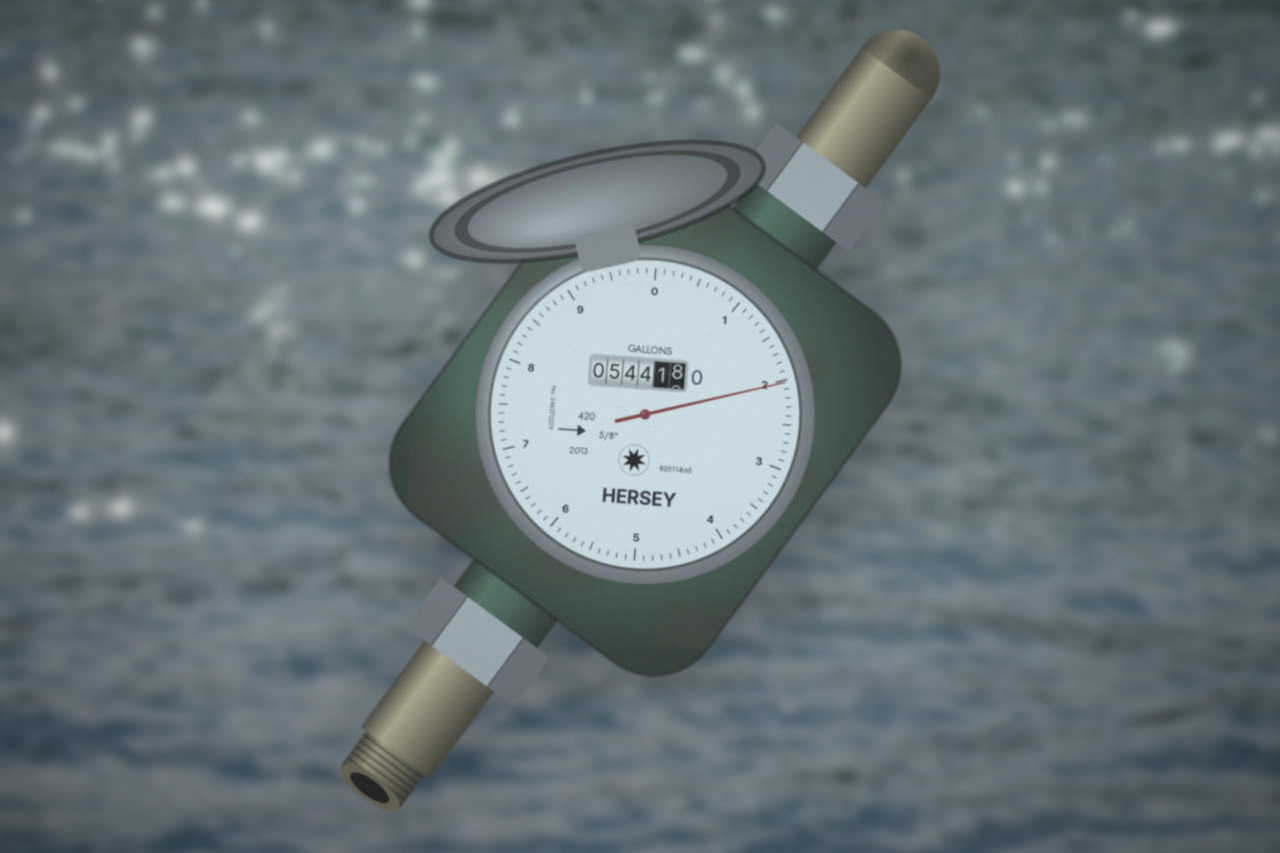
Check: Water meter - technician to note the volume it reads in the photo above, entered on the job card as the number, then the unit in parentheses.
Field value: 544182.0 (gal)
